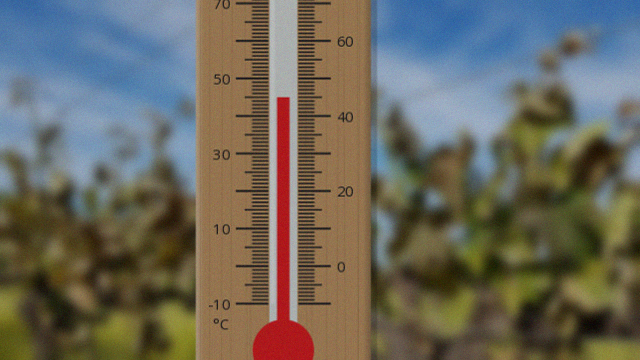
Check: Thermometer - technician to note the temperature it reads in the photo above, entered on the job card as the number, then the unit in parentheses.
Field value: 45 (°C)
